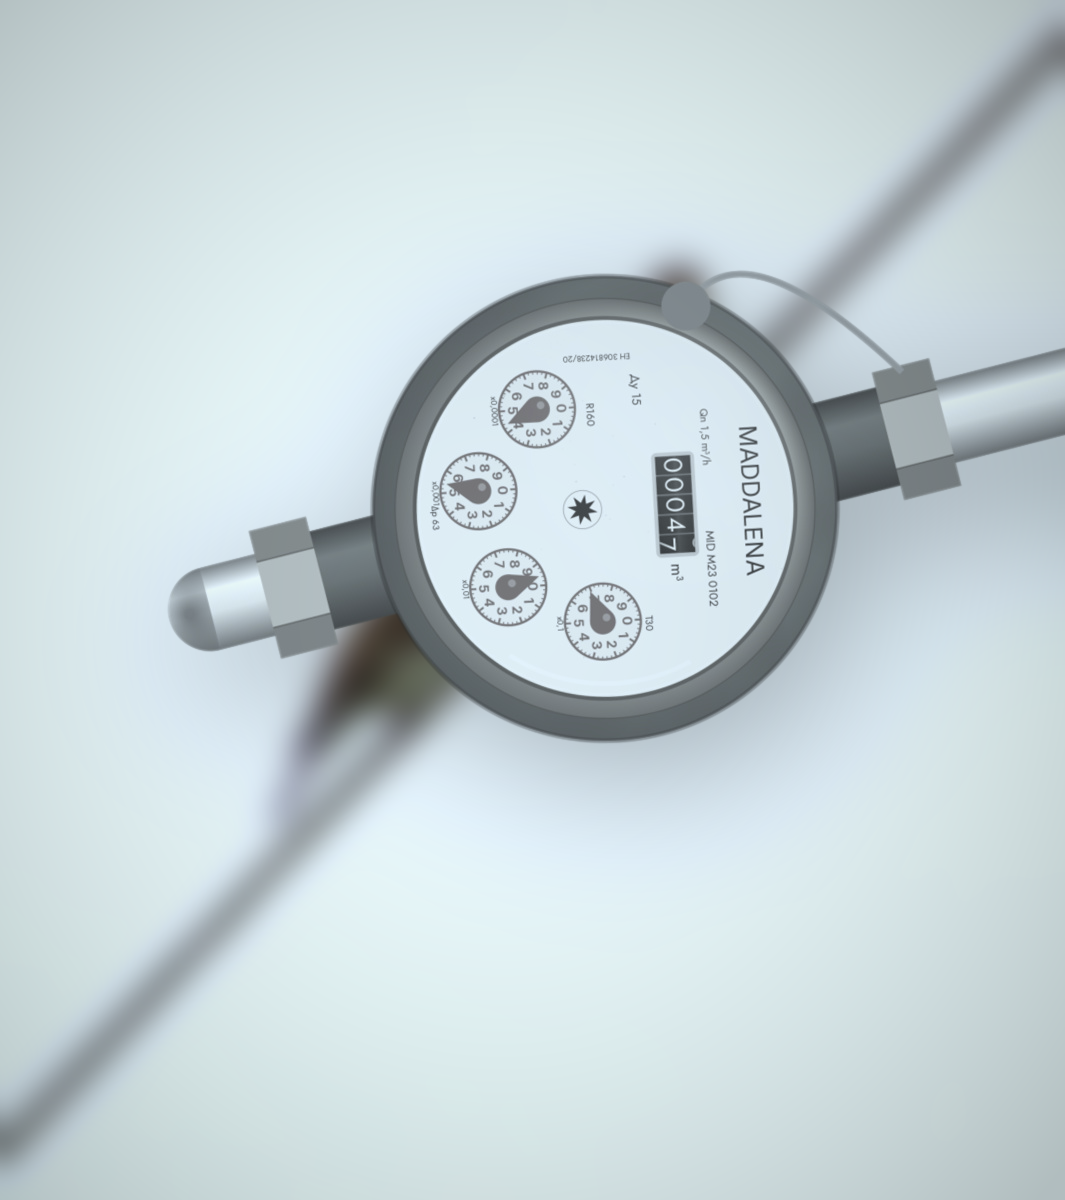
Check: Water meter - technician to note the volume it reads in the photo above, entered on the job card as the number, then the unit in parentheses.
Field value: 46.6954 (m³)
